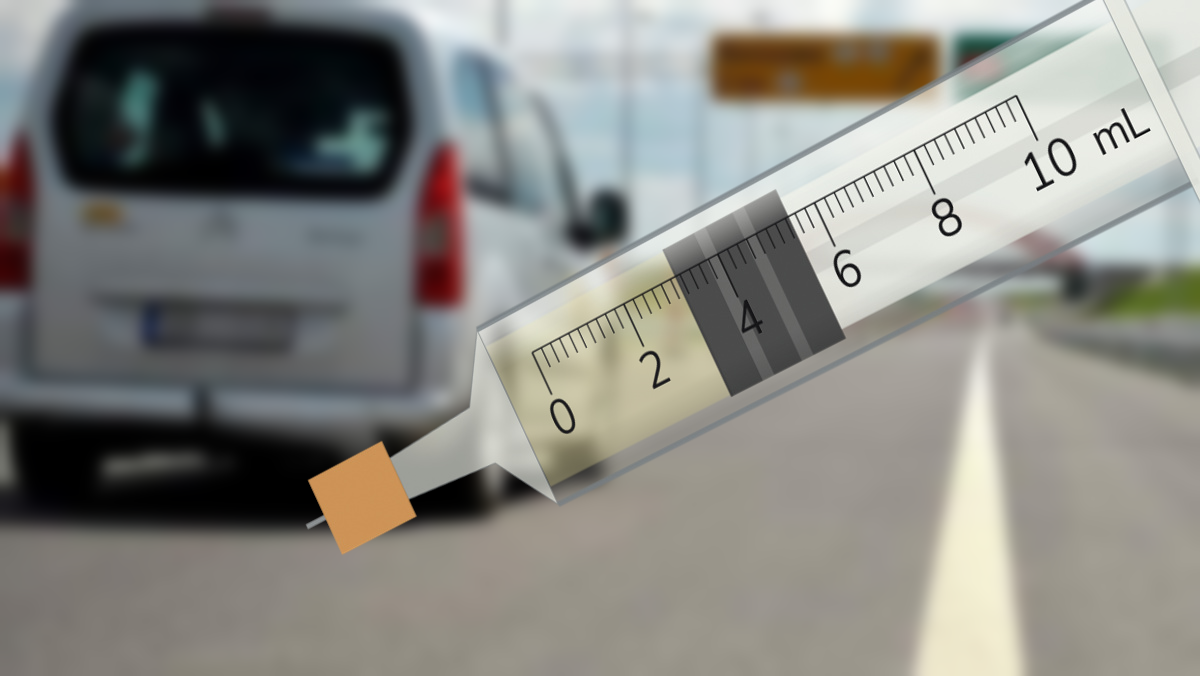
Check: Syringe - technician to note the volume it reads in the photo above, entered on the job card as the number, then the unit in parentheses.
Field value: 3.1 (mL)
